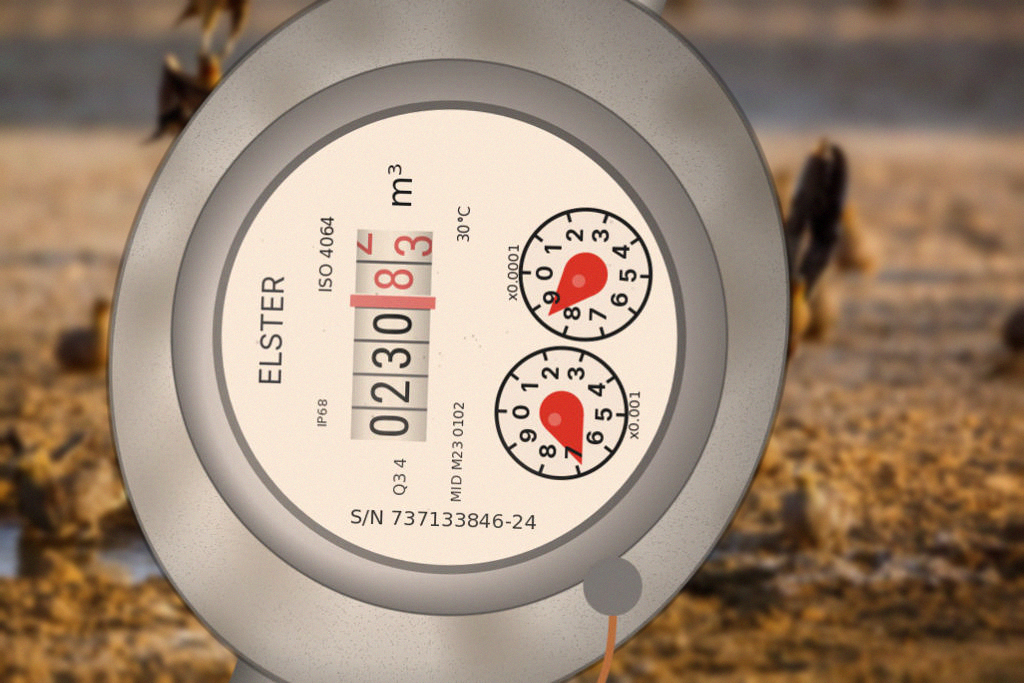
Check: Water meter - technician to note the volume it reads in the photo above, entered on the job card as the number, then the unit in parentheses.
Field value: 230.8268 (m³)
